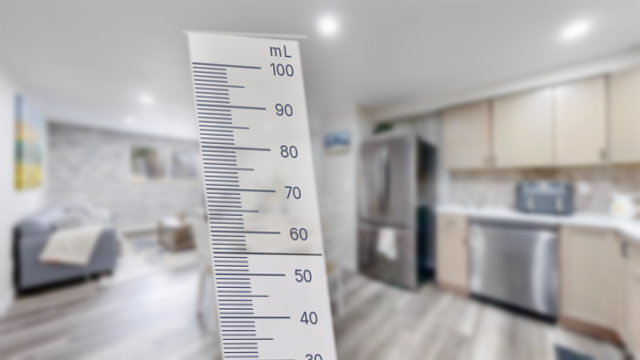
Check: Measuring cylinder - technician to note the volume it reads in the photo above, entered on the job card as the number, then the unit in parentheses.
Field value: 55 (mL)
